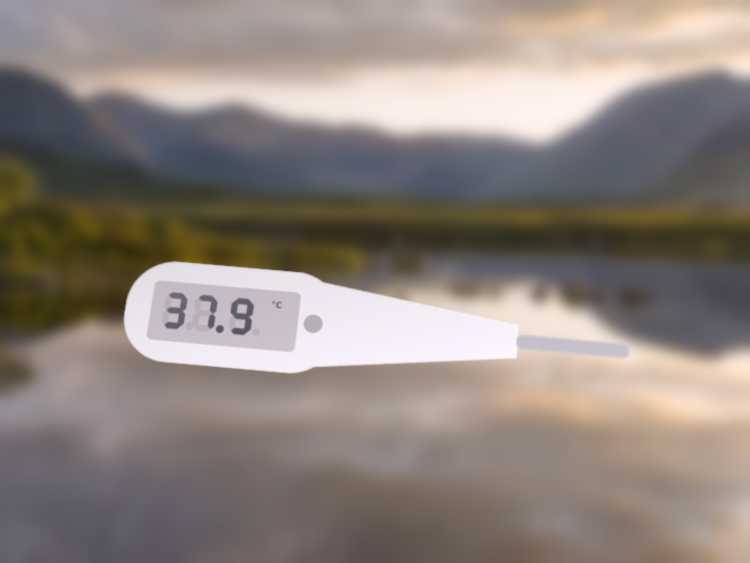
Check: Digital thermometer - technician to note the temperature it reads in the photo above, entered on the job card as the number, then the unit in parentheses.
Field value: 37.9 (°C)
